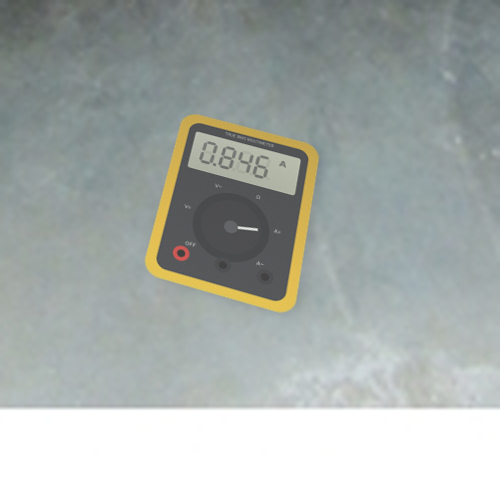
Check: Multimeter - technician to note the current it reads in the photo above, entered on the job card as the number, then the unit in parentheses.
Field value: 0.846 (A)
